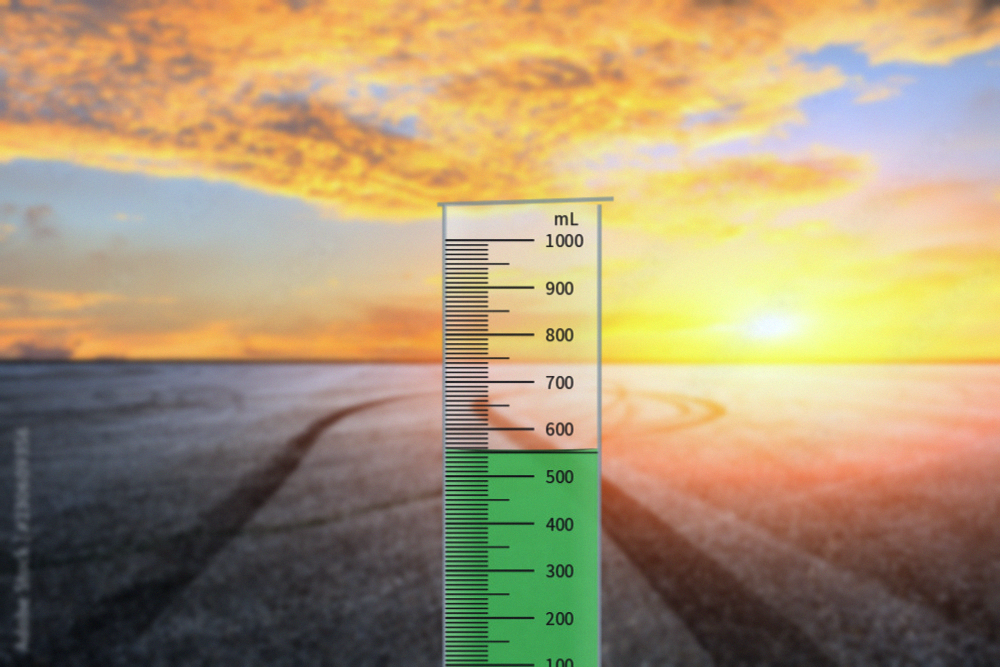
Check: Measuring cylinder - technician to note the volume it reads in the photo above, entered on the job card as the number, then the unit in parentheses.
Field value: 550 (mL)
